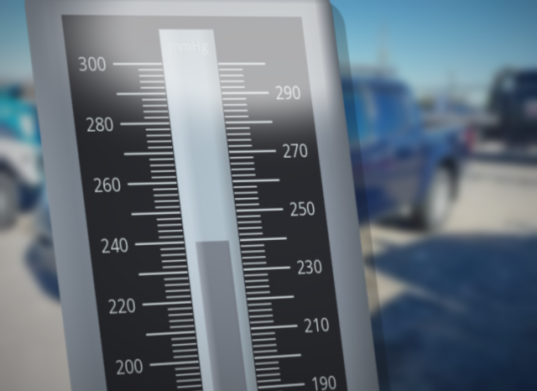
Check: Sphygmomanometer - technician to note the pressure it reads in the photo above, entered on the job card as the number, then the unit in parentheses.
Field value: 240 (mmHg)
